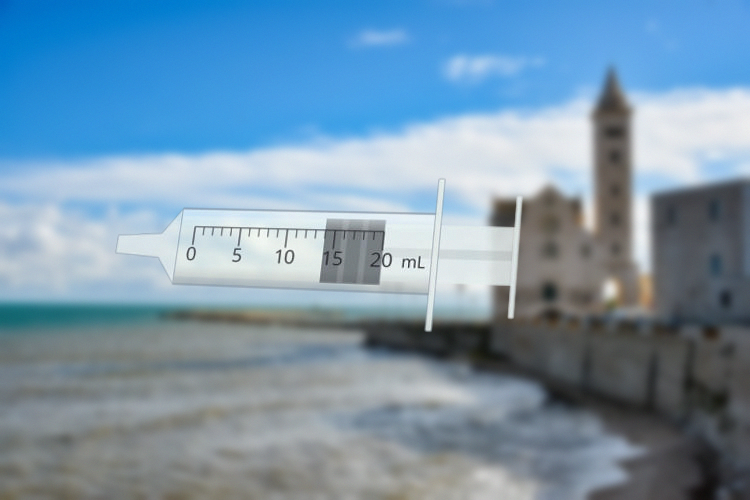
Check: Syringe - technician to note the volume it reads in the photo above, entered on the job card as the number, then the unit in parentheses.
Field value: 14 (mL)
